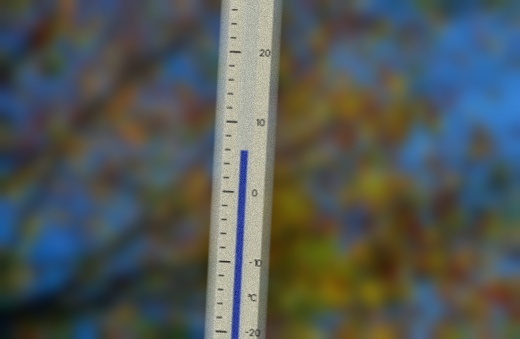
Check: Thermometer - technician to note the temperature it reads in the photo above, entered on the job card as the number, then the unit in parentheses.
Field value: 6 (°C)
